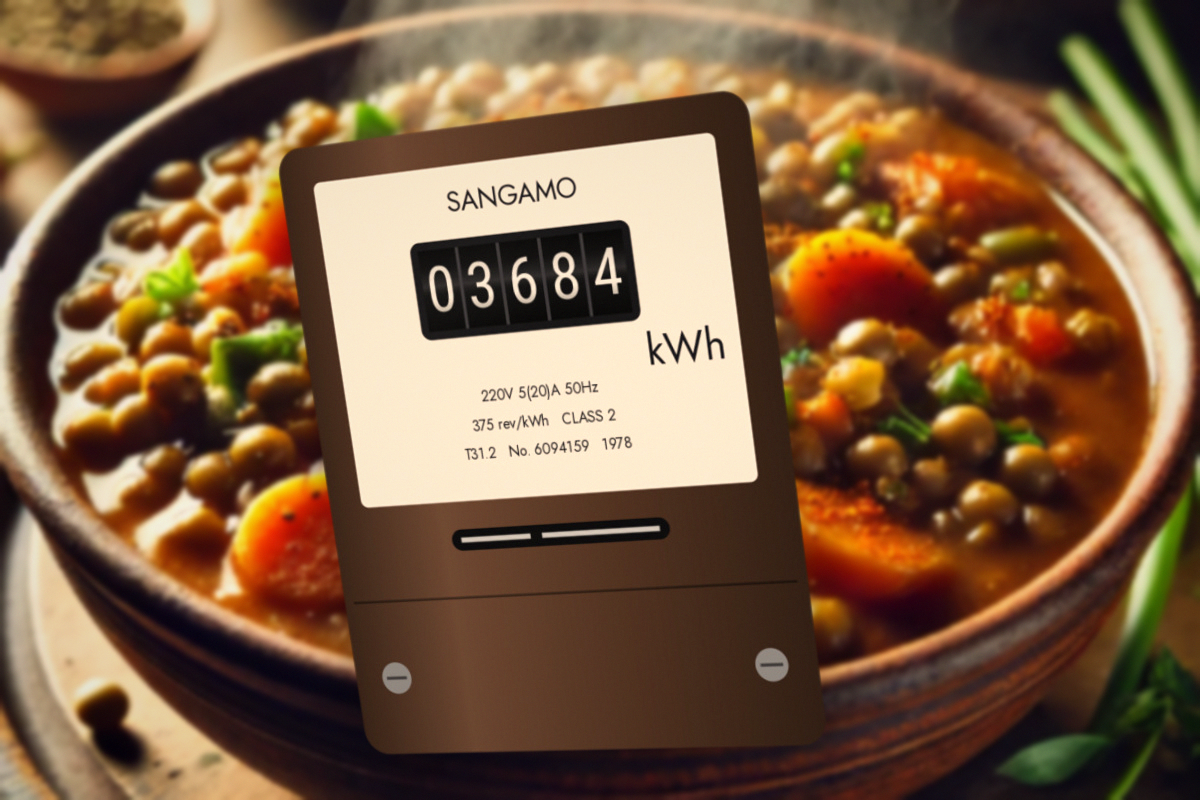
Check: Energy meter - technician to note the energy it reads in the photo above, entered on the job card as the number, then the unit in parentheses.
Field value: 3684 (kWh)
